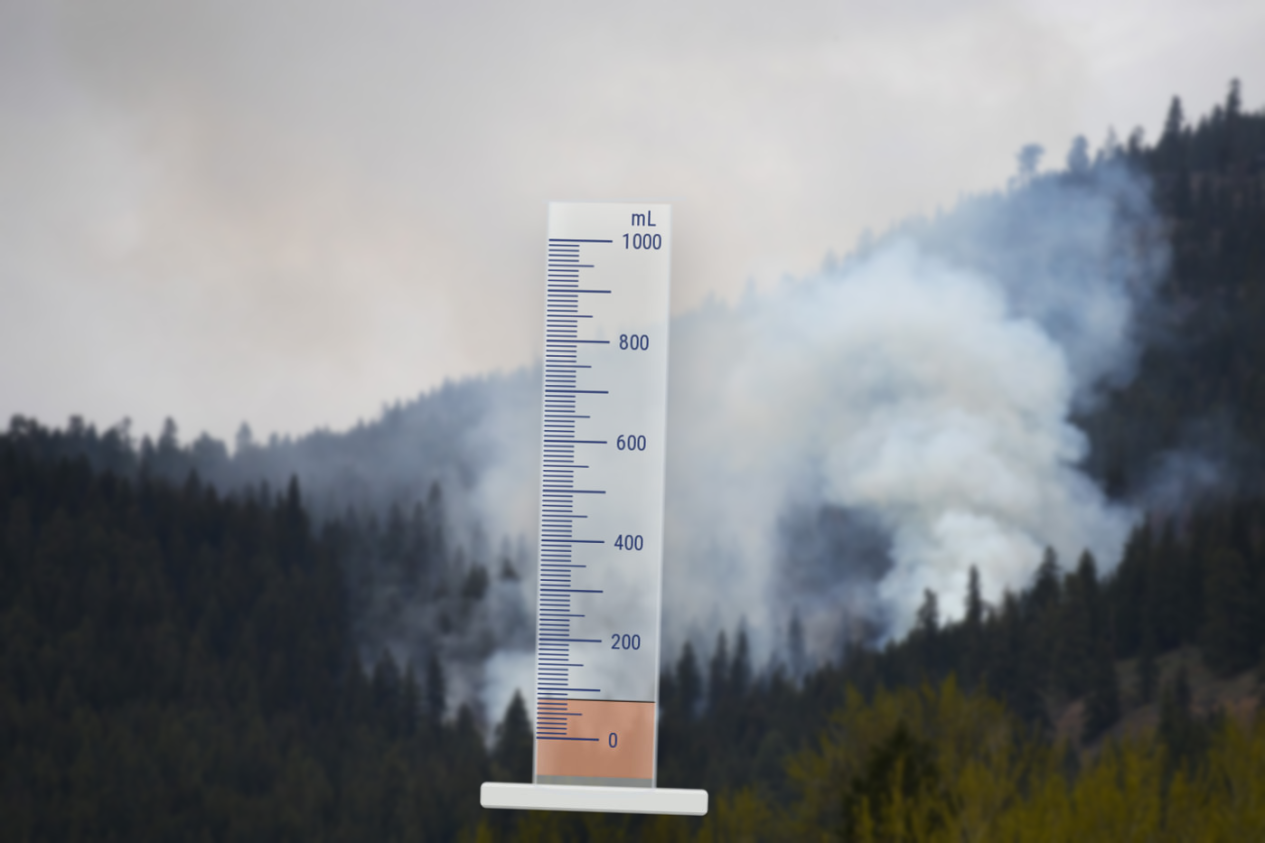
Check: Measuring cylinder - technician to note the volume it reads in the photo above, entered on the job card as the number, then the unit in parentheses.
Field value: 80 (mL)
